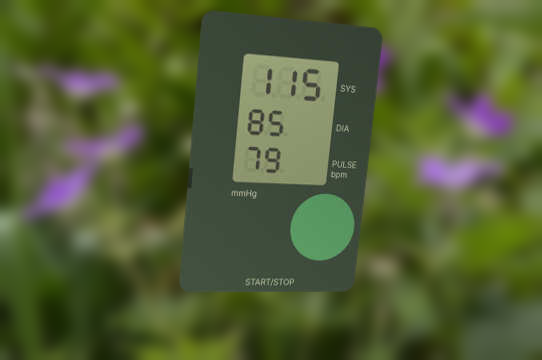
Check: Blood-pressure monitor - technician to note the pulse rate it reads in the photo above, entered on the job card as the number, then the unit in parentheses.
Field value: 79 (bpm)
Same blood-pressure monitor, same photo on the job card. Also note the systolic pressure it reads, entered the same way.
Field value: 115 (mmHg)
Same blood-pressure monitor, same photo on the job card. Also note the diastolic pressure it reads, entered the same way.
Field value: 85 (mmHg)
